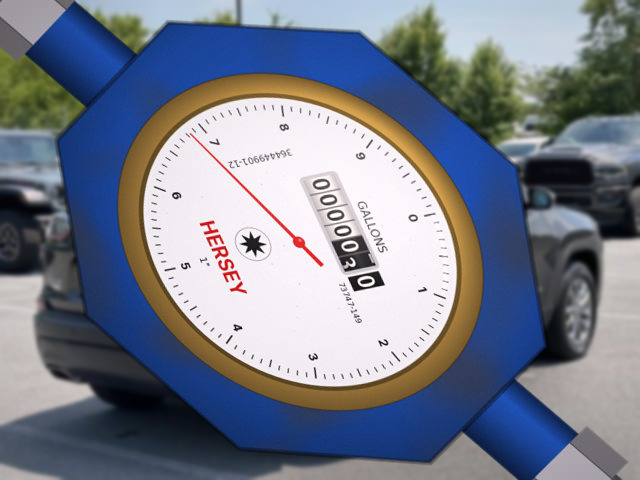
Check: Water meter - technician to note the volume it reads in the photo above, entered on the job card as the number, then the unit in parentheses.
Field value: 26.8 (gal)
